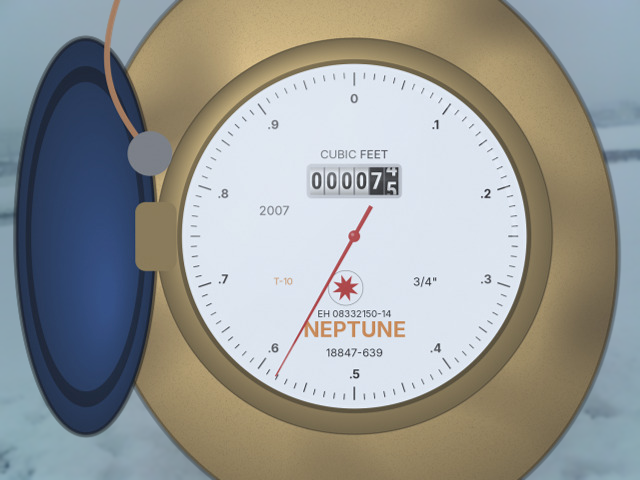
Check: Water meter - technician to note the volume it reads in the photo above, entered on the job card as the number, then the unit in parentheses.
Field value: 74.58 (ft³)
